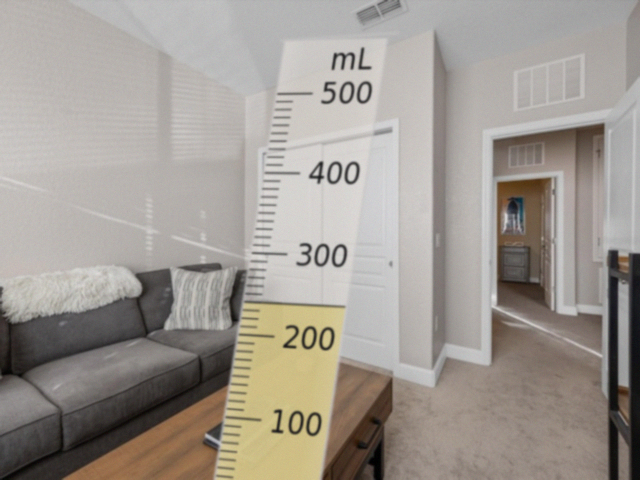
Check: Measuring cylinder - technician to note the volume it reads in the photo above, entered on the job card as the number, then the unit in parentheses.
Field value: 240 (mL)
